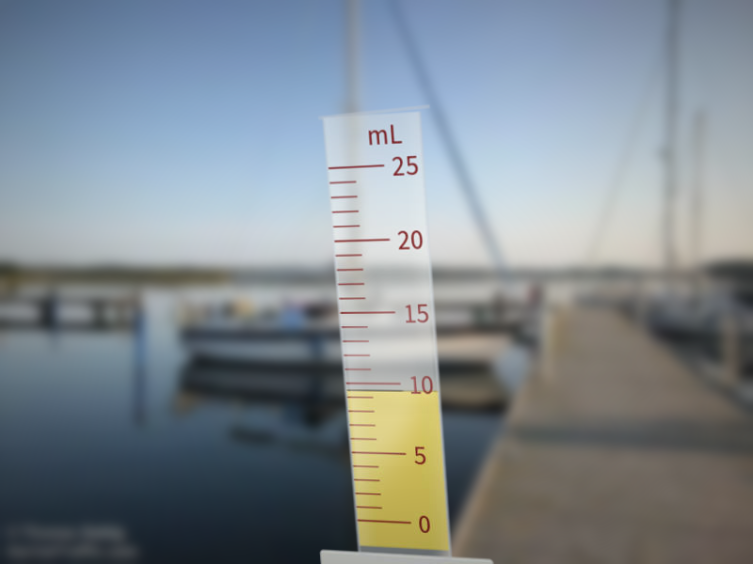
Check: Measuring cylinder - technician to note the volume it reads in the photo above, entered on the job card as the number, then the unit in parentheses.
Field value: 9.5 (mL)
